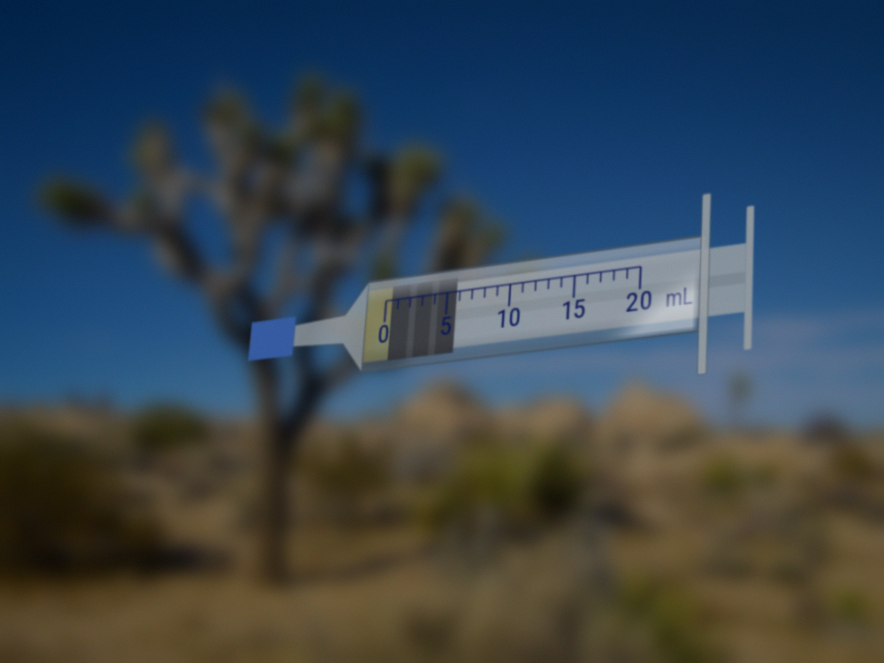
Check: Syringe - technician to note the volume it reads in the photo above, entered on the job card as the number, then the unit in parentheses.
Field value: 0.5 (mL)
